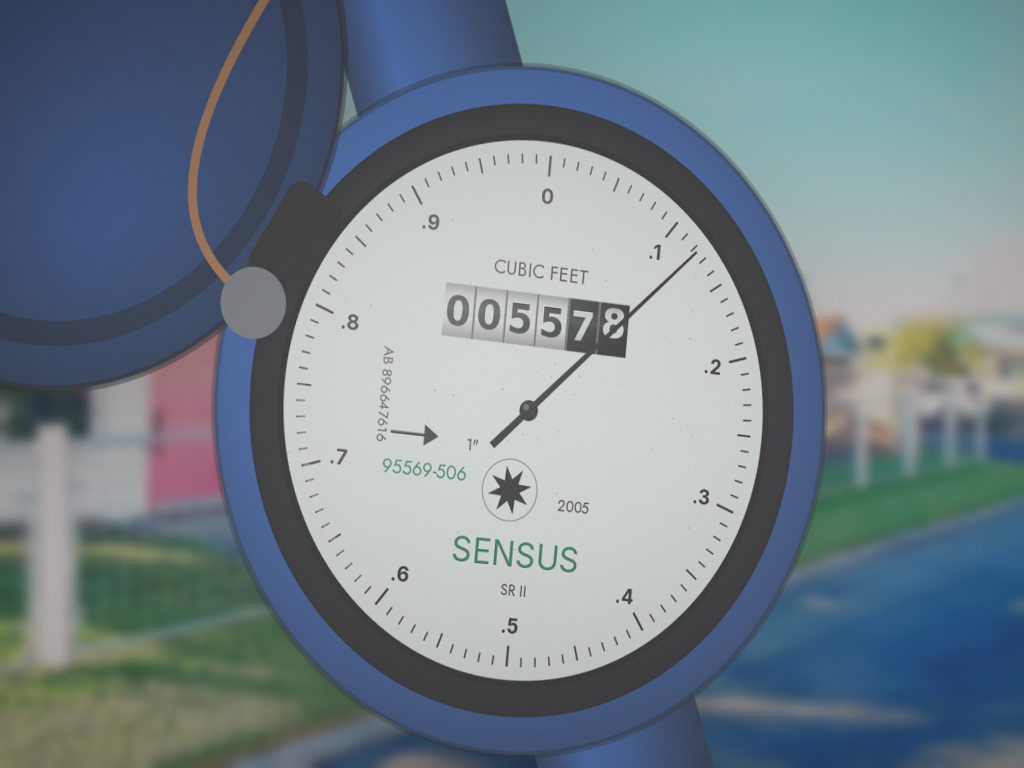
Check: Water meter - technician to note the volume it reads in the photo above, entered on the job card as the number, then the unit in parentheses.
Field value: 5578.12 (ft³)
